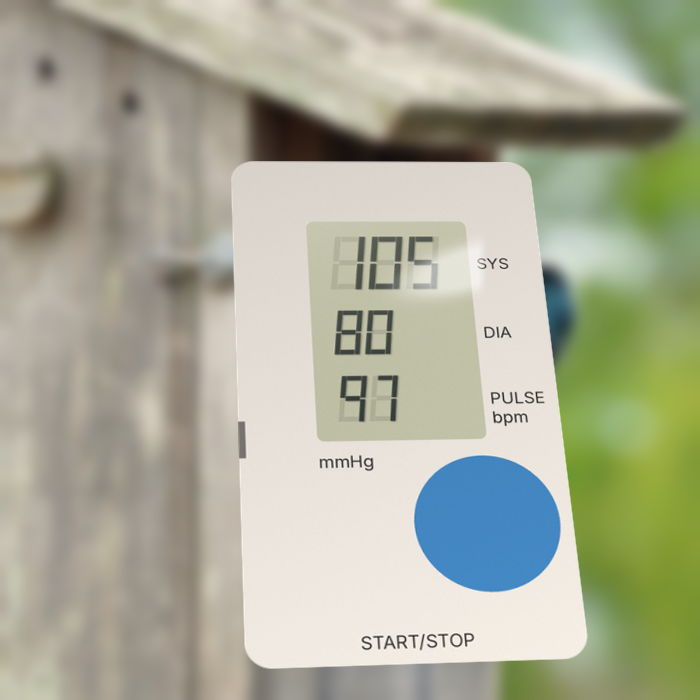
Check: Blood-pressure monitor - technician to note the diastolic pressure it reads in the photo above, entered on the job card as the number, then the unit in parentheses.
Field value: 80 (mmHg)
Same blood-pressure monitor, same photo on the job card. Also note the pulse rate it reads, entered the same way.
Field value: 97 (bpm)
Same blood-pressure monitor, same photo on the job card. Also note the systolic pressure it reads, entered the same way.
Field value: 105 (mmHg)
